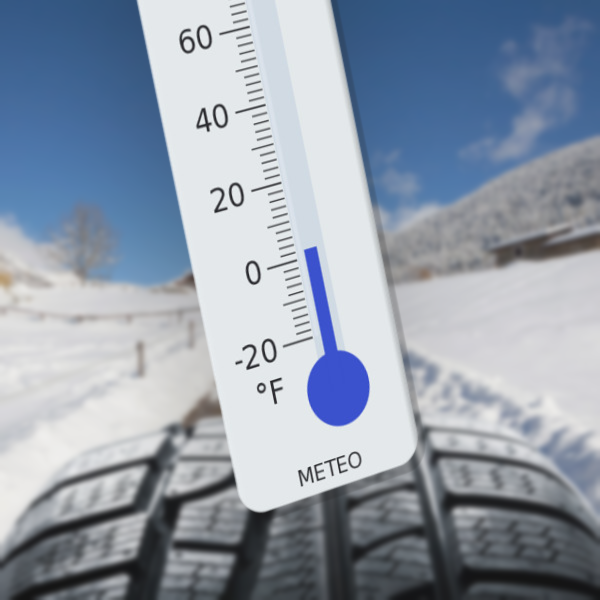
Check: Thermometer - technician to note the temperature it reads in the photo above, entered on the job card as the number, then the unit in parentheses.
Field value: 2 (°F)
